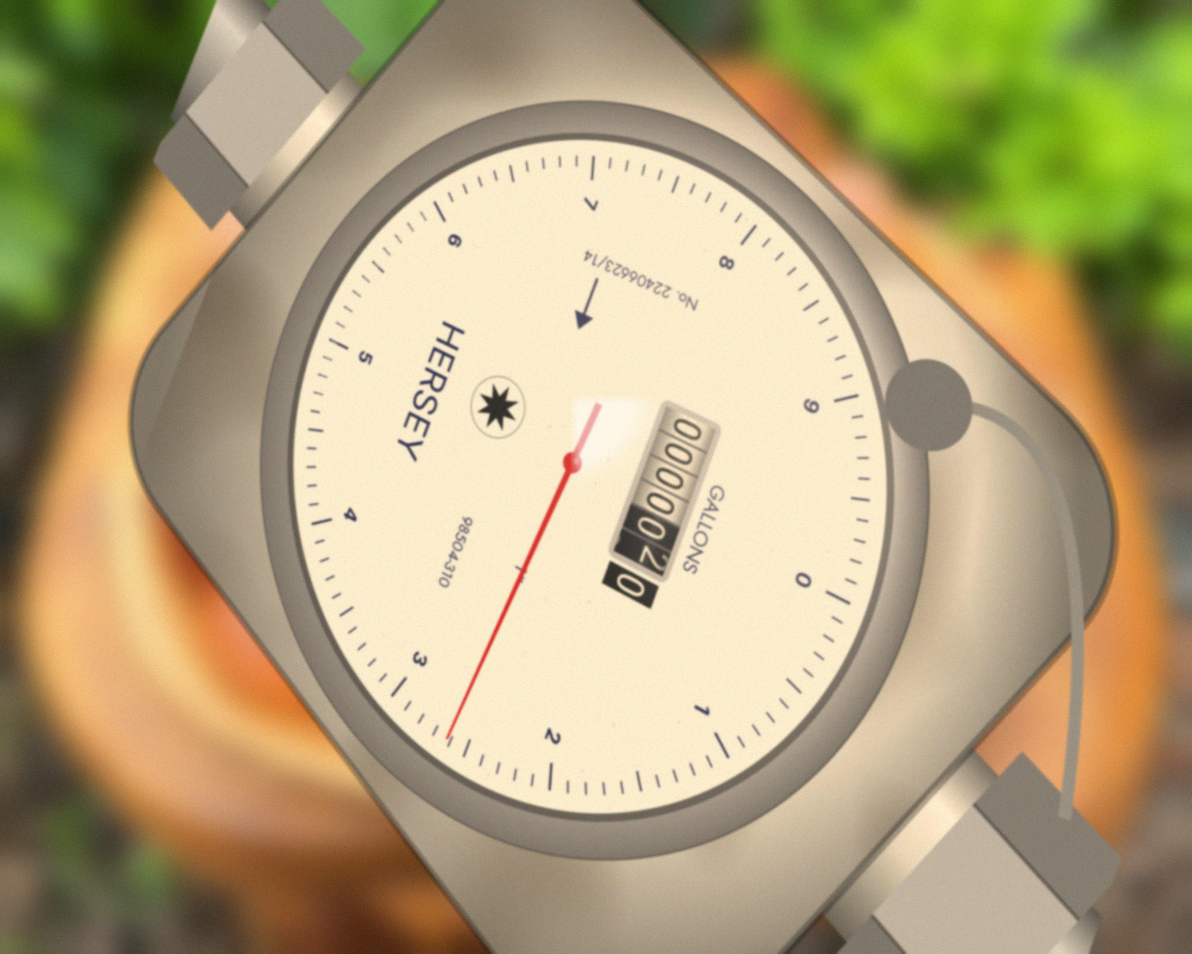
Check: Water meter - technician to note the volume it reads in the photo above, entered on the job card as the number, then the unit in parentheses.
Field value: 22.6 (gal)
